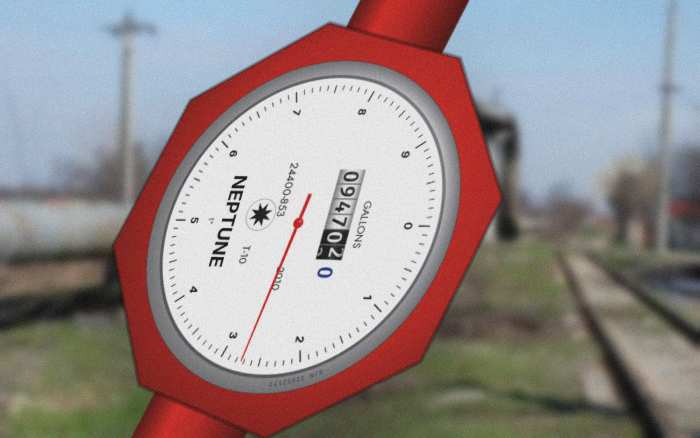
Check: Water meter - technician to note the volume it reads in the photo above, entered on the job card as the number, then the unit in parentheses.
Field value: 947022.7 (gal)
